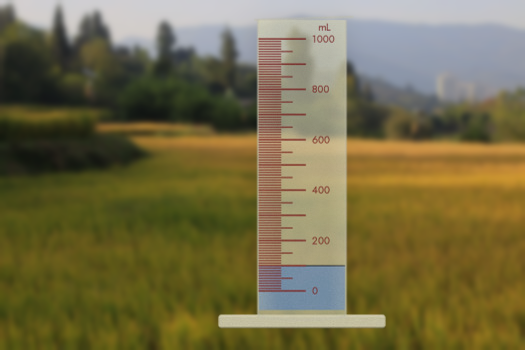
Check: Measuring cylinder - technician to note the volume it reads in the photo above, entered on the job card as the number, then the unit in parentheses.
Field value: 100 (mL)
